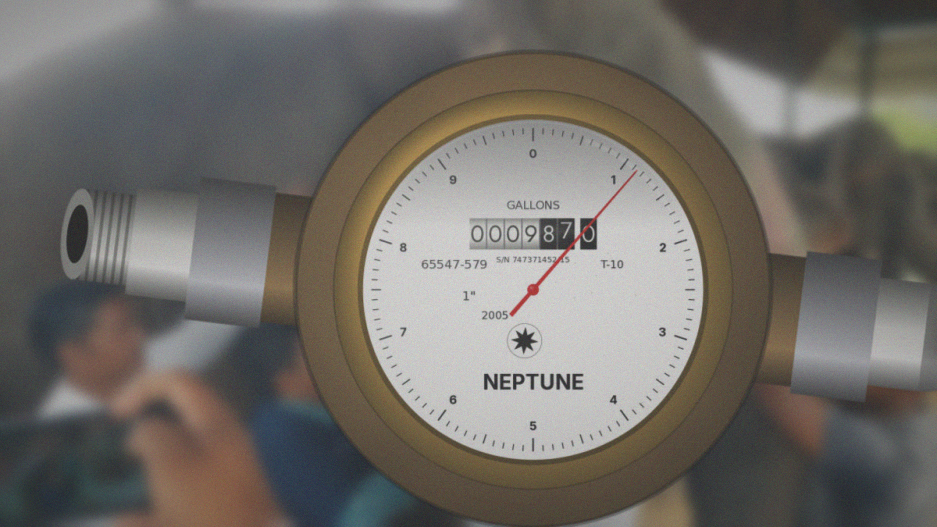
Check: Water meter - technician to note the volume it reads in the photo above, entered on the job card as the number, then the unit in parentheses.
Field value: 9871.1 (gal)
